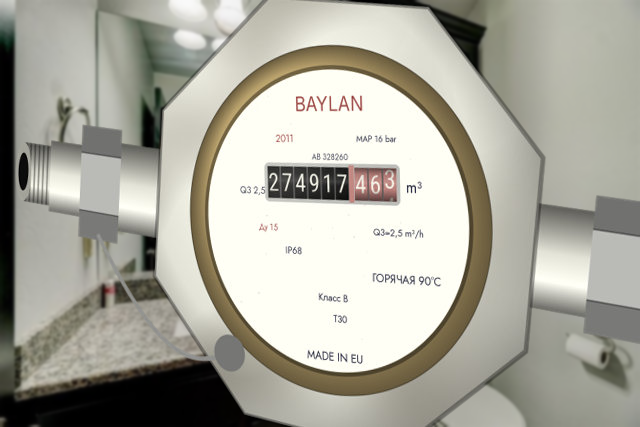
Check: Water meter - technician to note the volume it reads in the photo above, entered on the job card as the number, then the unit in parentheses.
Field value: 274917.463 (m³)
